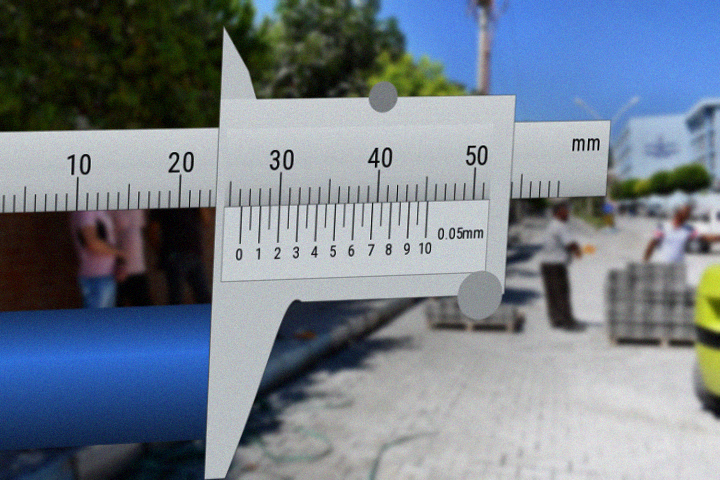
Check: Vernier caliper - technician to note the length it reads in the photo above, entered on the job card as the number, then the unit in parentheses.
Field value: 26.2 (mm)
